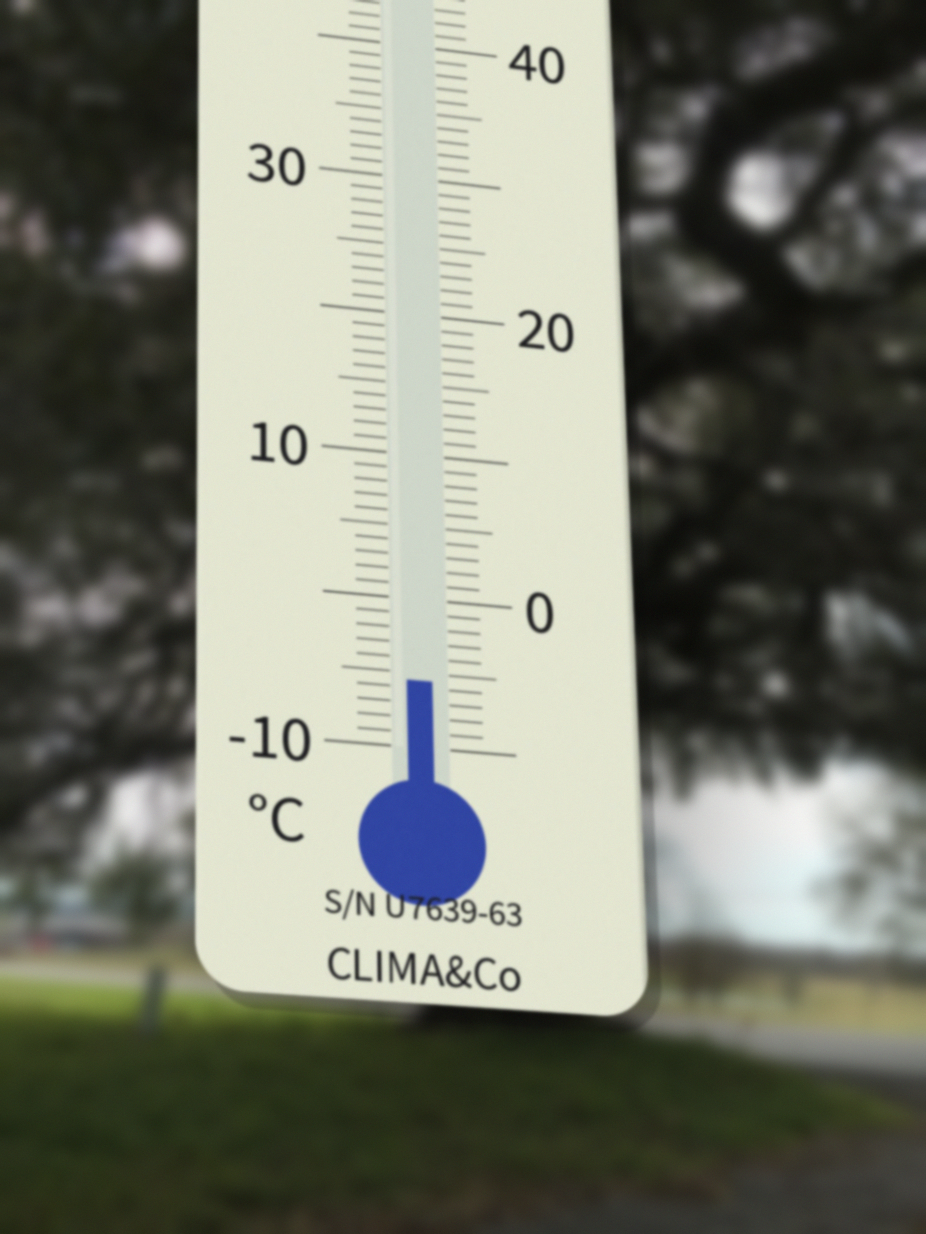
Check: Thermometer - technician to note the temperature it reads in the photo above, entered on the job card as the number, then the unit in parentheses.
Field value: -5.5 (°C)
